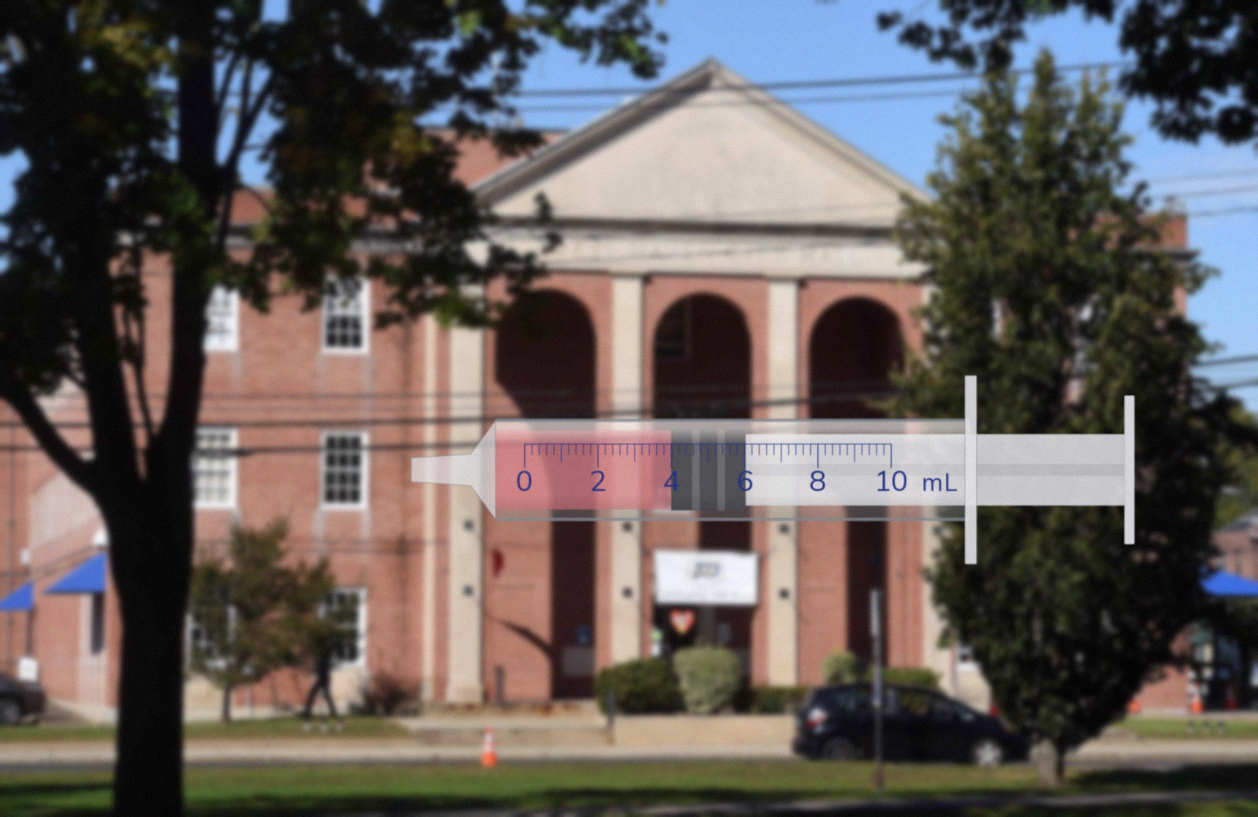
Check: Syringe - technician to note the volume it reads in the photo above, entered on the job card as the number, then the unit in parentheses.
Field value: 4 (mL)
